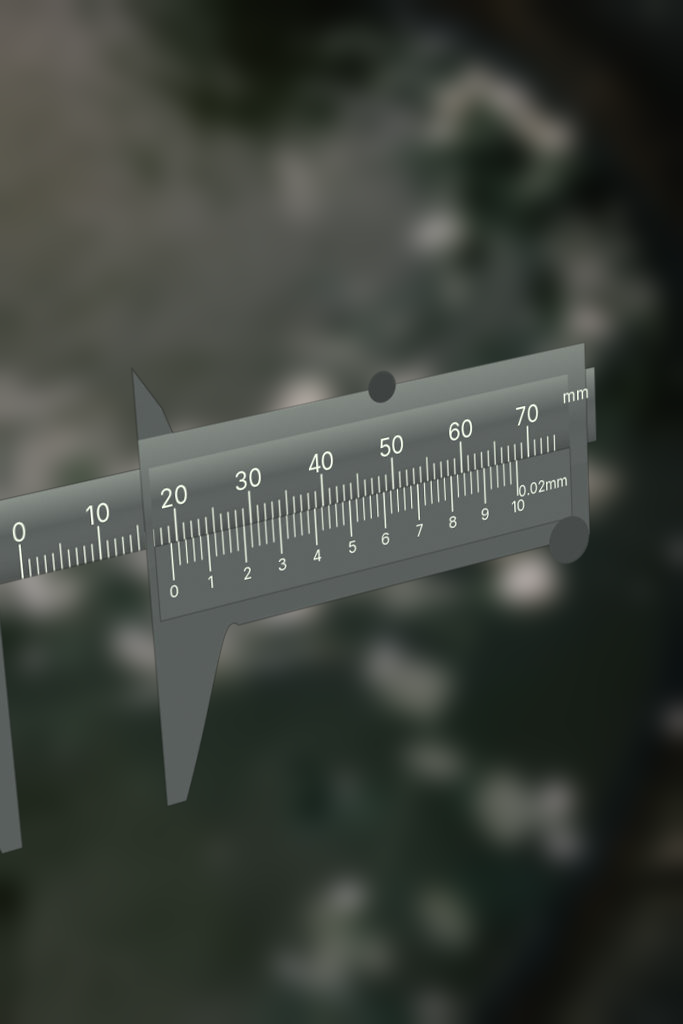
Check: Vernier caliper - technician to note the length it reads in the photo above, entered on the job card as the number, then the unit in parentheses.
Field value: 19.2 (mm)
